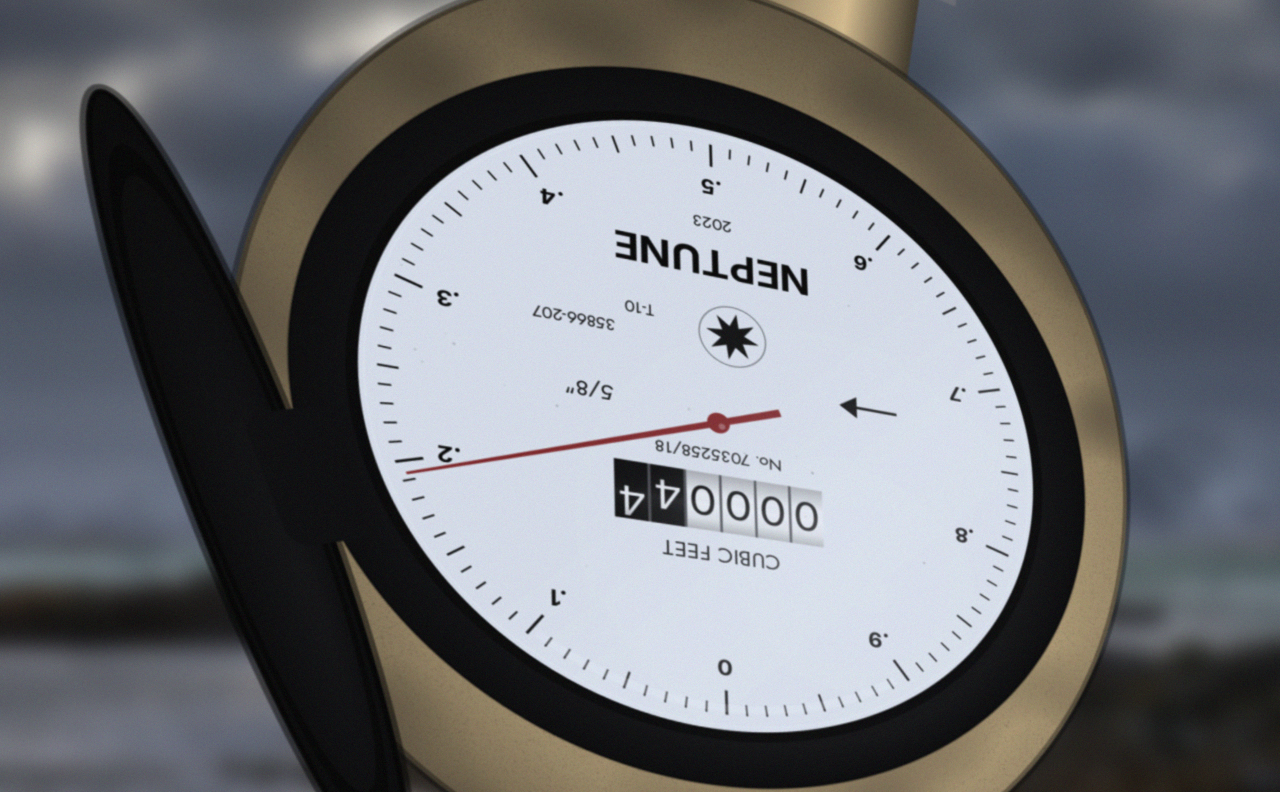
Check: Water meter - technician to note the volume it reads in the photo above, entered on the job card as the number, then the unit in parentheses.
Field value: 44.19 (ft³)
